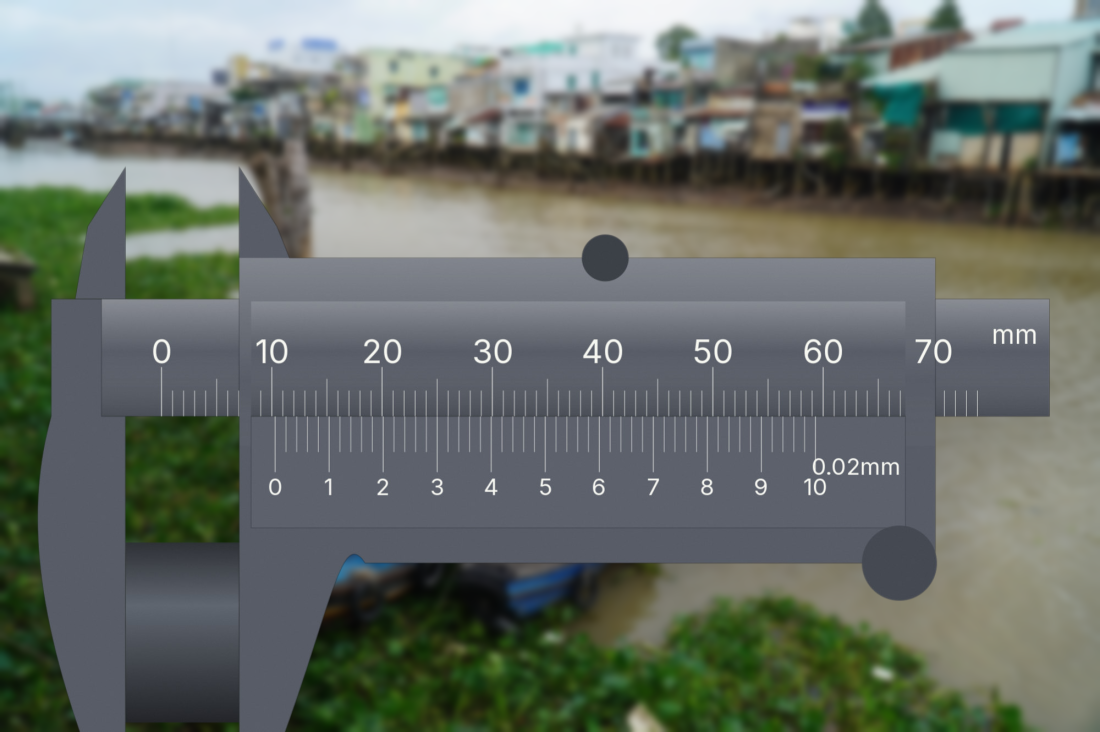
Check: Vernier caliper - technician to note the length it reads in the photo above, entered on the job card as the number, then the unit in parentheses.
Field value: 10.3 (mm)
